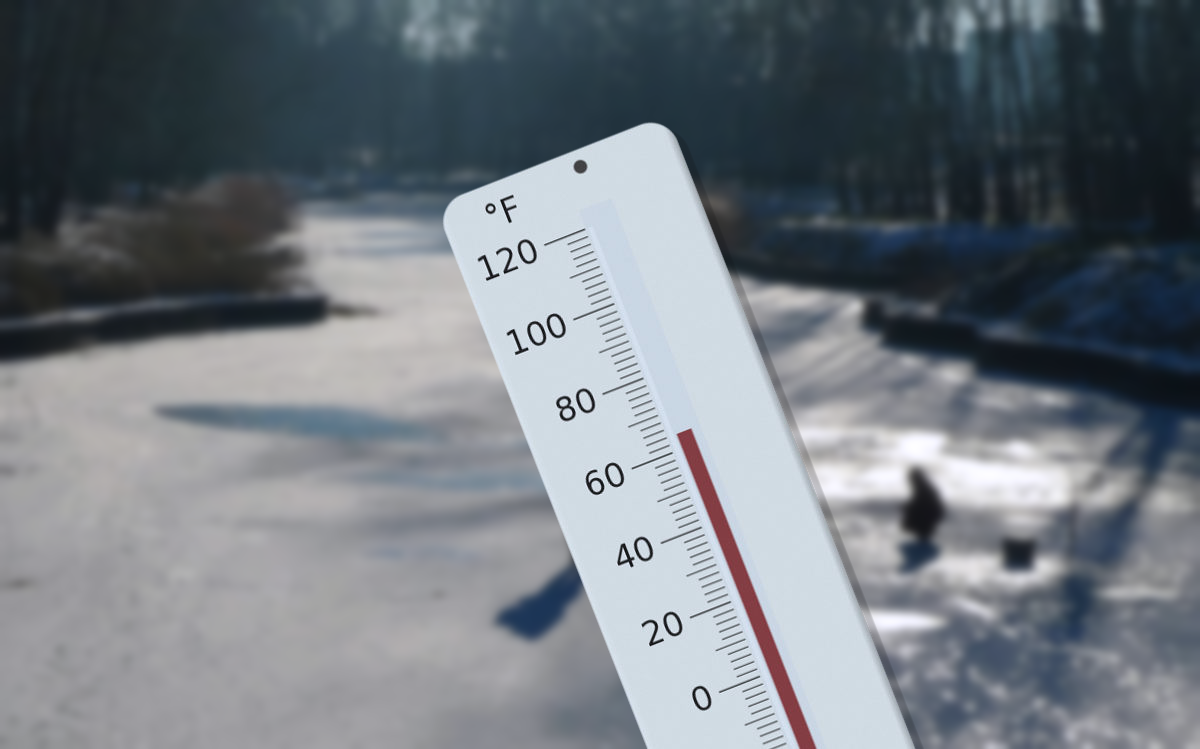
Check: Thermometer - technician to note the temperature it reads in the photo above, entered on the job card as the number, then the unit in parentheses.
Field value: 64 (°F)
